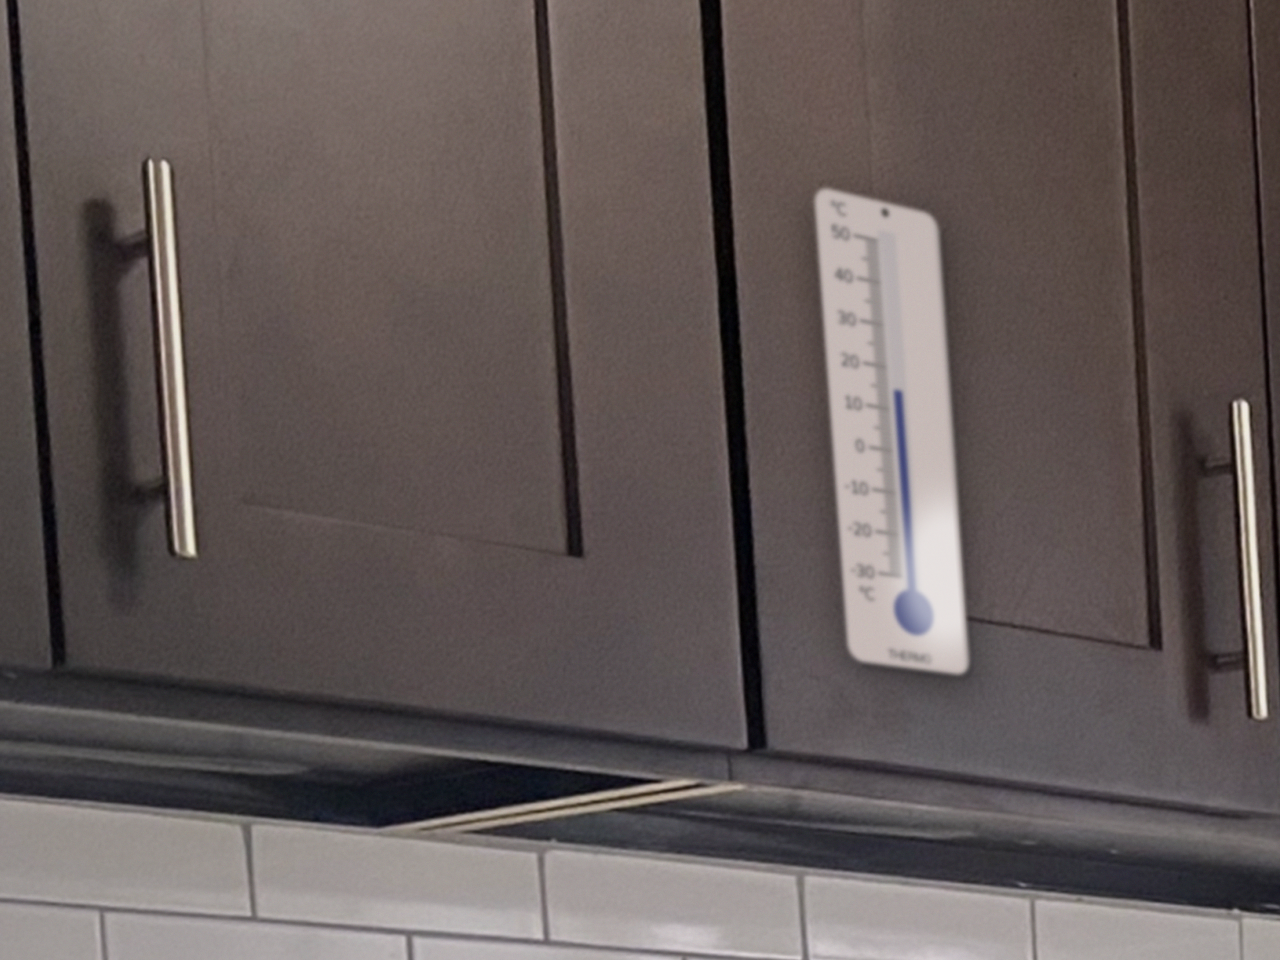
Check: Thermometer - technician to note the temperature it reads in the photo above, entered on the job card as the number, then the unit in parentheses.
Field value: 15 (°C)
